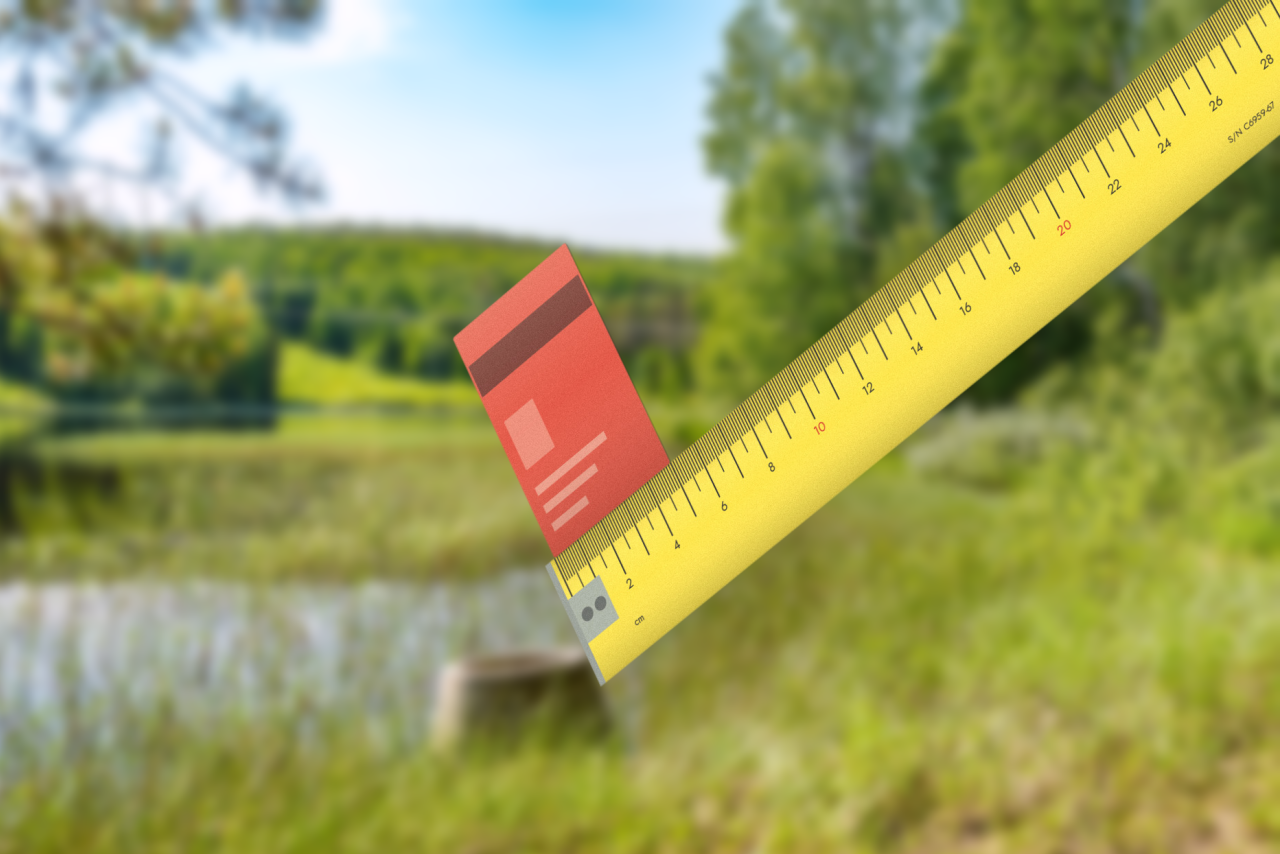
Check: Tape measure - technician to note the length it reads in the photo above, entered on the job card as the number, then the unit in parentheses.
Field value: 5 (cm)
